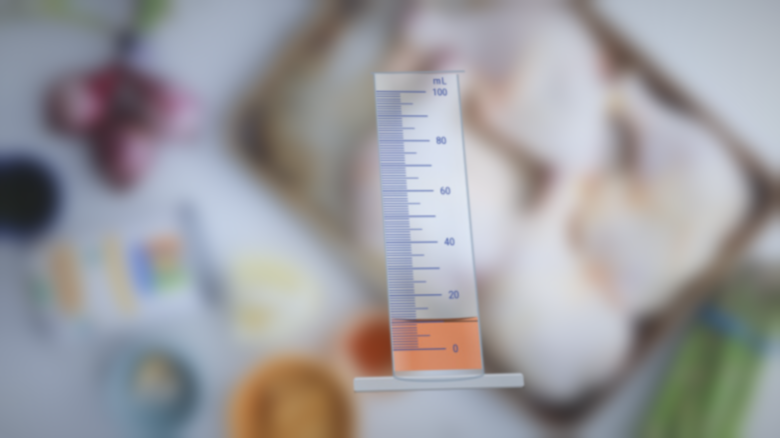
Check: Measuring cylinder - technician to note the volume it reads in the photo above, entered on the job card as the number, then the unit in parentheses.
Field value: 10 (mL)
